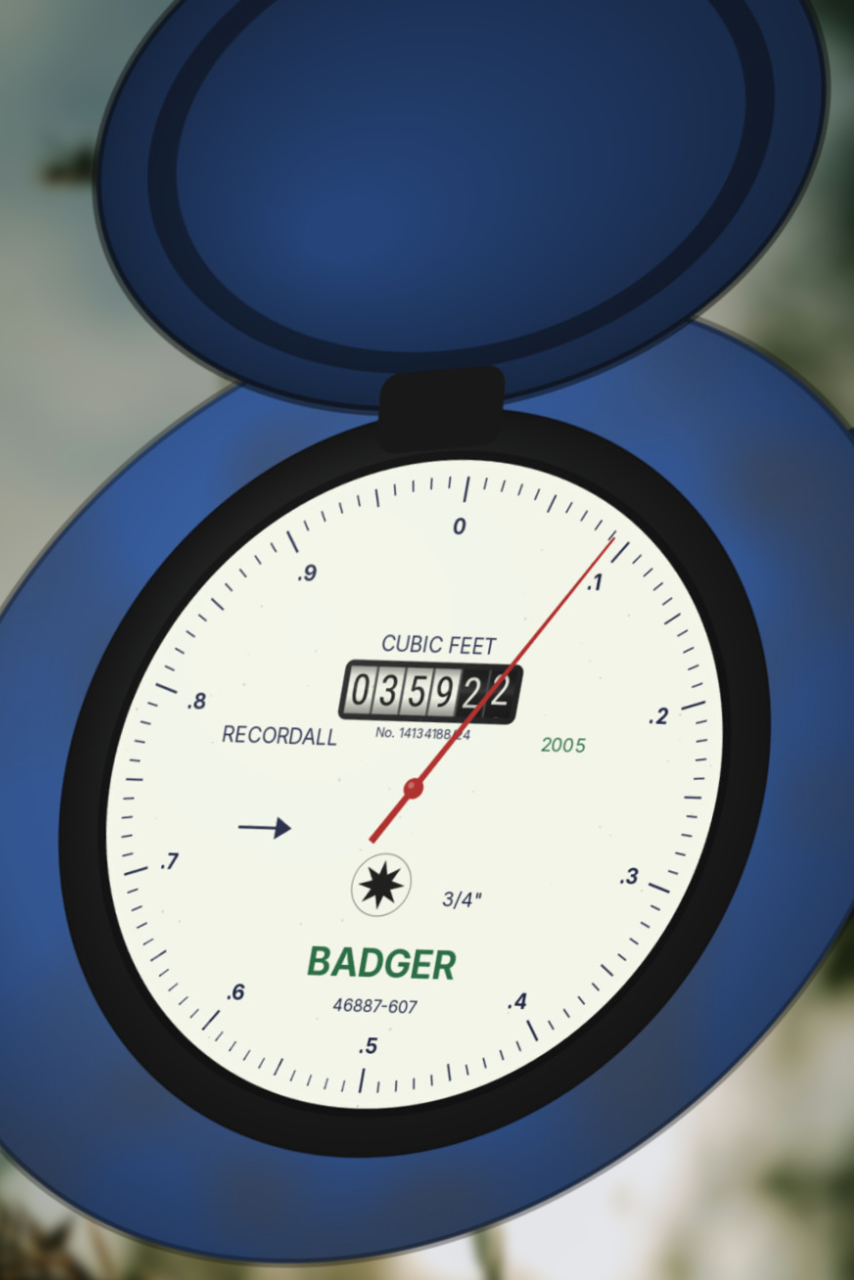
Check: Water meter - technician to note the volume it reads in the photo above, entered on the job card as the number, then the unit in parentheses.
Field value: 35922.09 (ft³)
